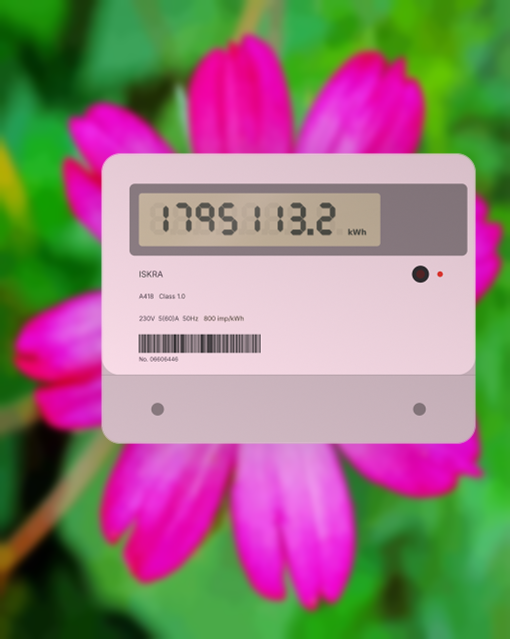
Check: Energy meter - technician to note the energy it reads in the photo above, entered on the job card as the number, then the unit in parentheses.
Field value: 1795113.2 (kWh)
